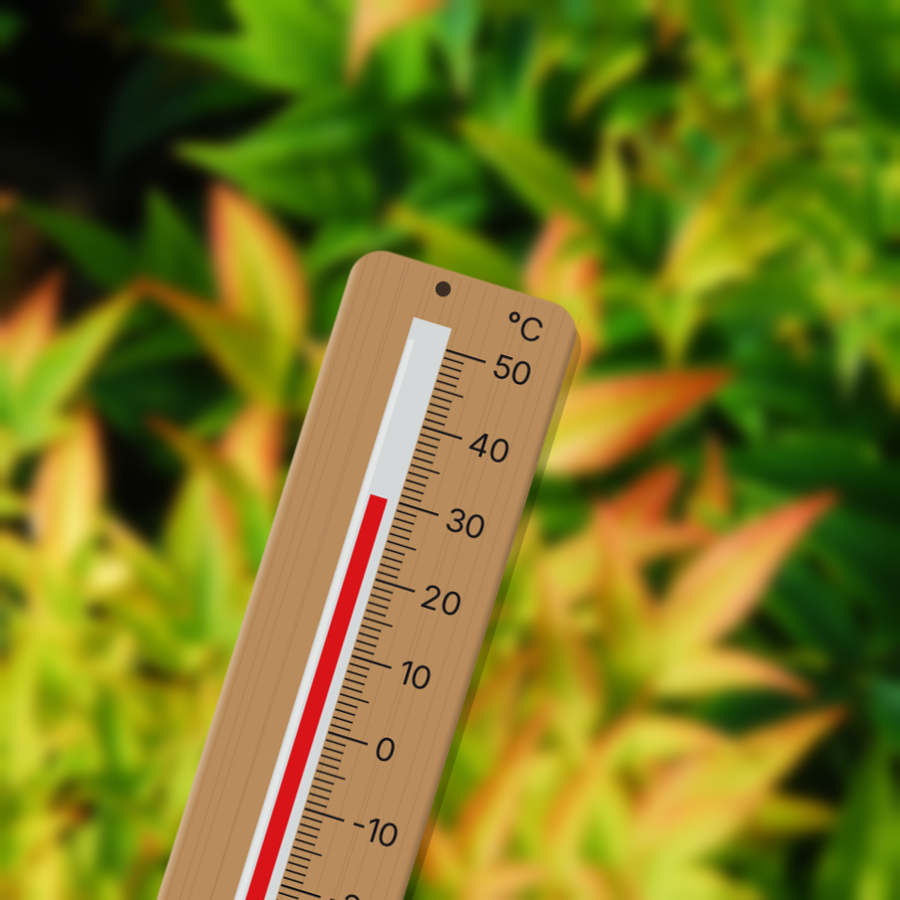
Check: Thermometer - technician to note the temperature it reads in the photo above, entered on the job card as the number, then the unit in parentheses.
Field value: 30 (°C)
